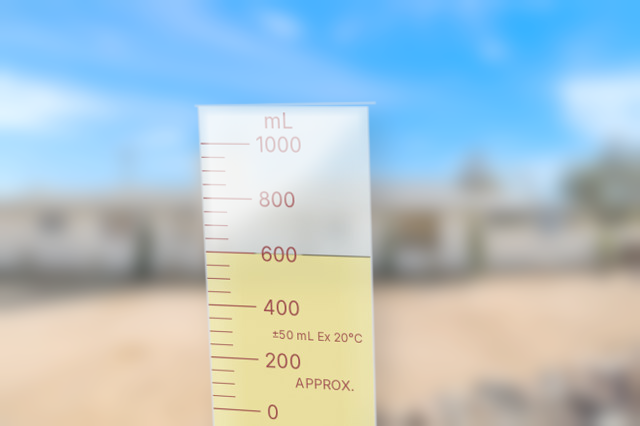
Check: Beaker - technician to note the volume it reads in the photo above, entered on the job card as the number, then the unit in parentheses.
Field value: 600 (mL)
